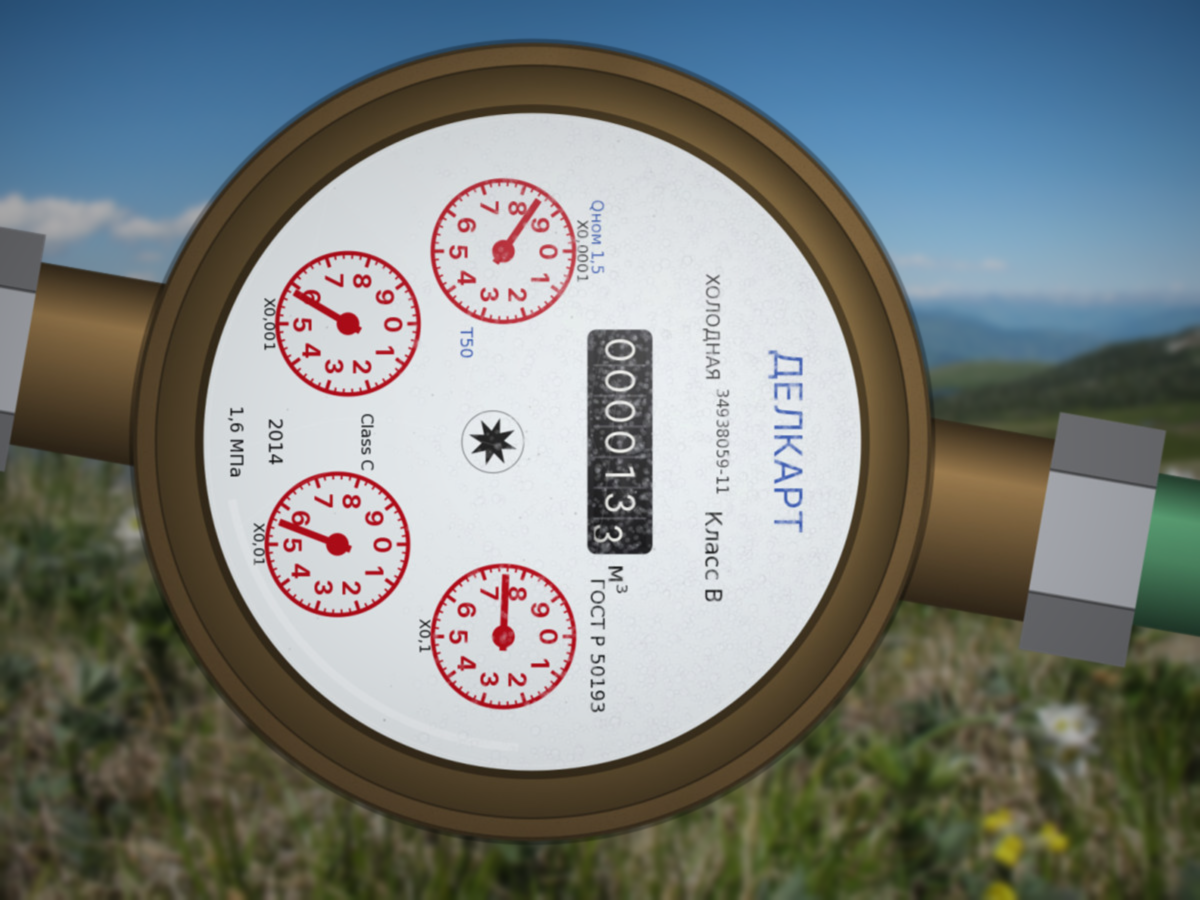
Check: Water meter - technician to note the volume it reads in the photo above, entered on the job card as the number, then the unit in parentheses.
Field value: 132.7558 (m³)
